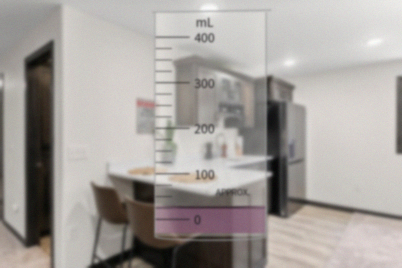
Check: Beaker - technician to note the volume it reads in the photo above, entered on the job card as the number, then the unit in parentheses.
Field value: 25 (mL)
